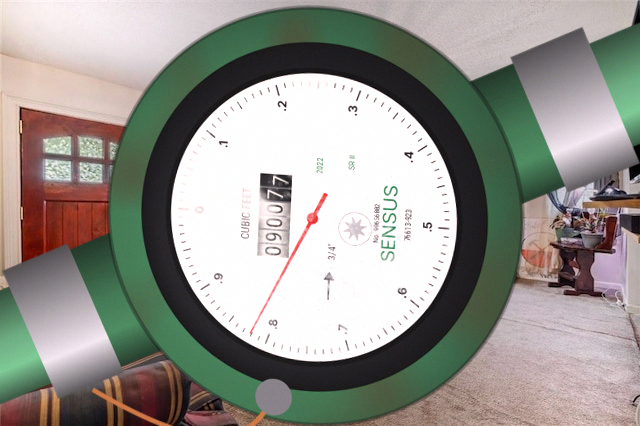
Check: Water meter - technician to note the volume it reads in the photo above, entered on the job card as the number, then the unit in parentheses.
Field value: 90076.82 (ft³)
